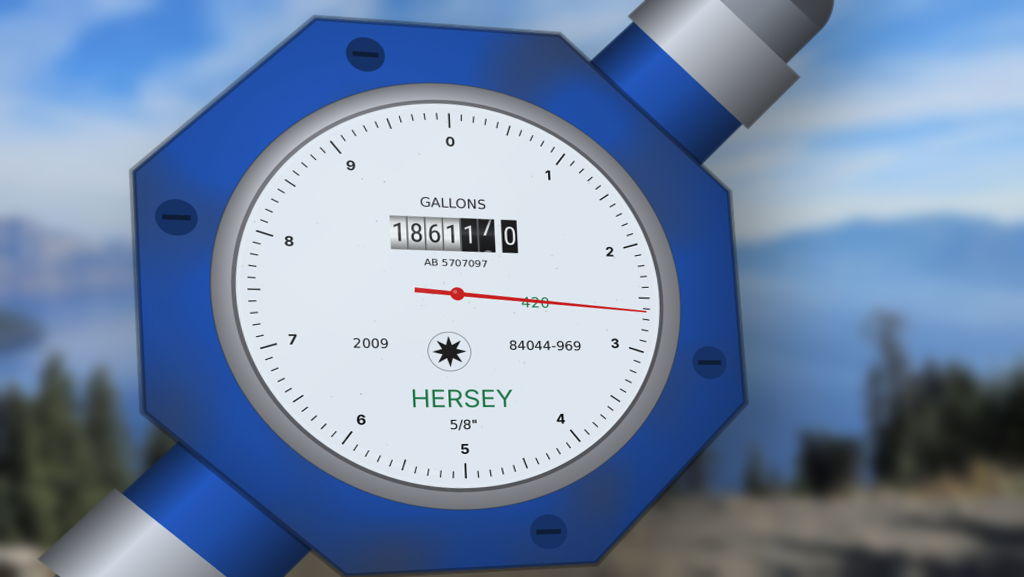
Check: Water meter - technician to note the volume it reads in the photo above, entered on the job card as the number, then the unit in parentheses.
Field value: 1861172.6 (gal)
